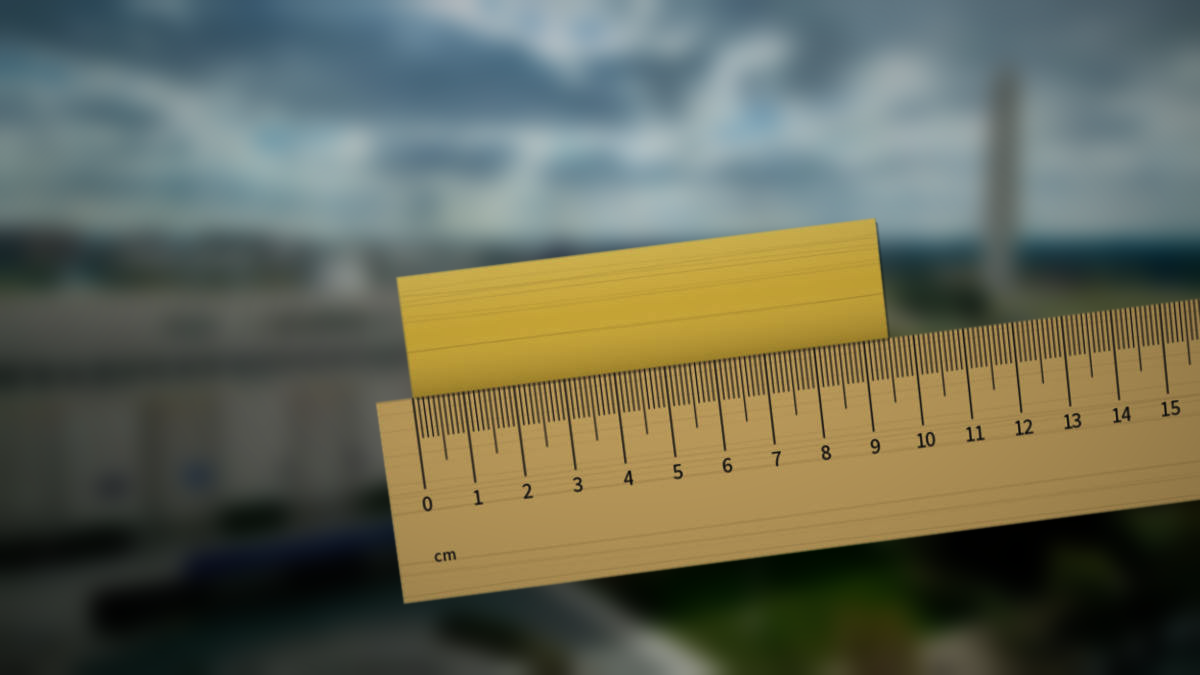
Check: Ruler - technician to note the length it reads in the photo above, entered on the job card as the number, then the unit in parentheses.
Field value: 9.5 (cm)
